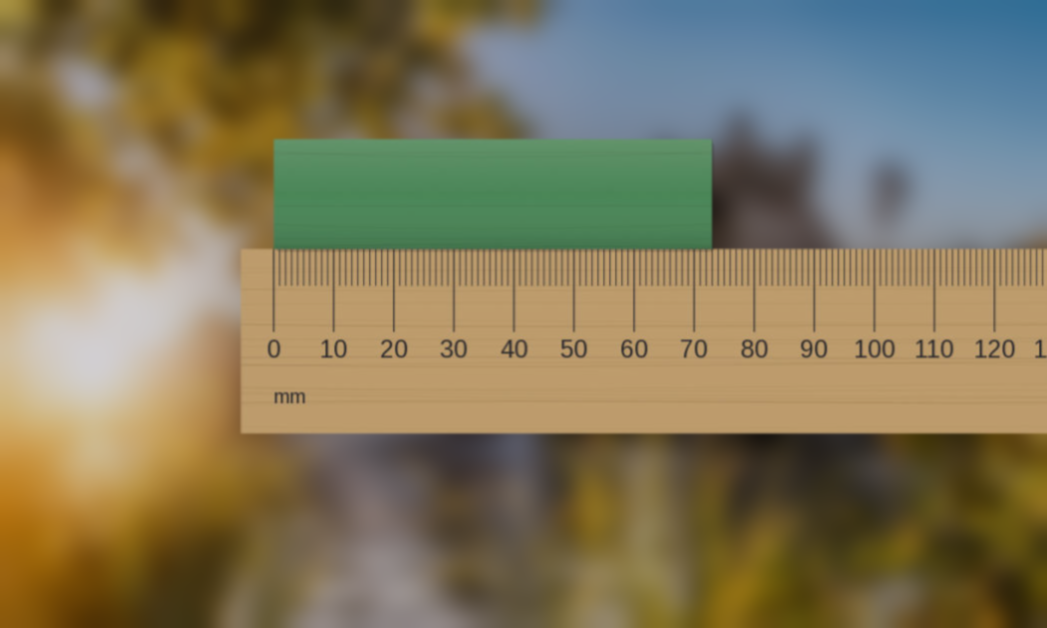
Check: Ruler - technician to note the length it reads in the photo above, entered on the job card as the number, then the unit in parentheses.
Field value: 73 (mm)
